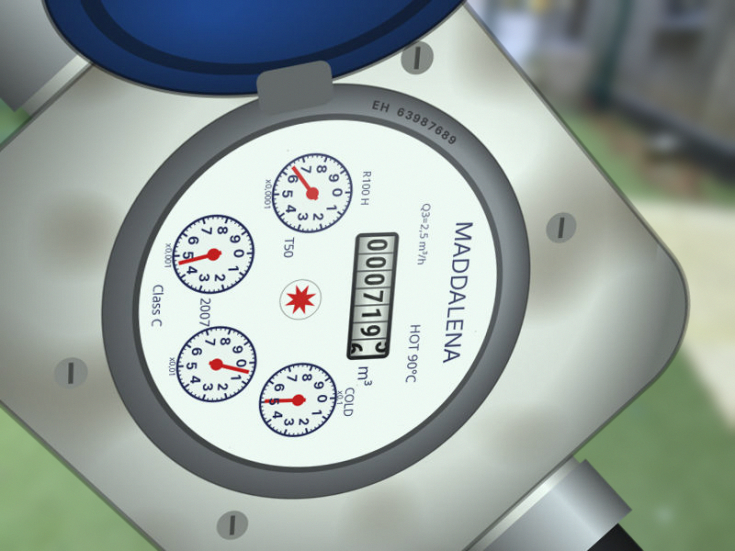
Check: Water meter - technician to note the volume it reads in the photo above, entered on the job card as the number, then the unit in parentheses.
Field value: 7195.5046 (m³)
